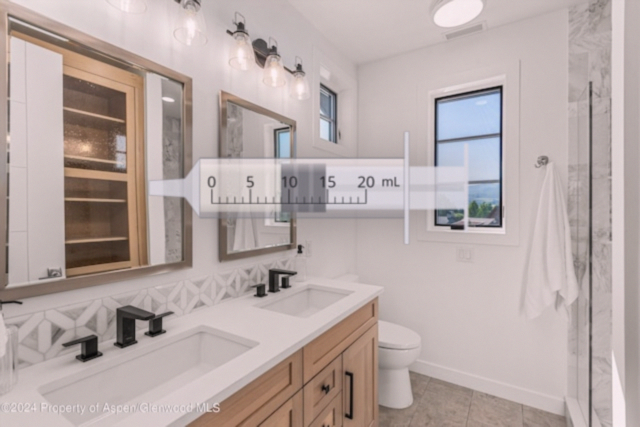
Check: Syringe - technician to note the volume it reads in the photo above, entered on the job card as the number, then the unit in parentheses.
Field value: 9 (mL)
